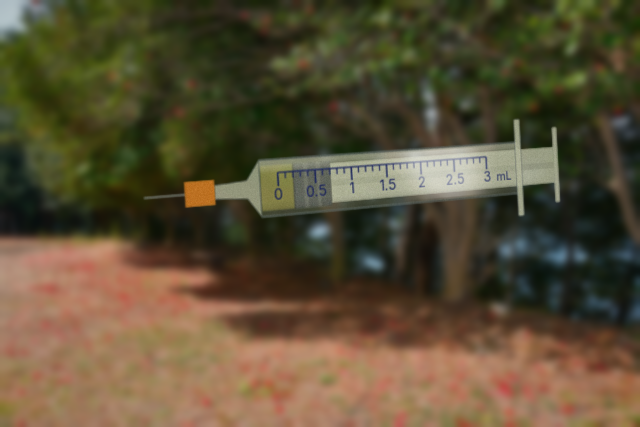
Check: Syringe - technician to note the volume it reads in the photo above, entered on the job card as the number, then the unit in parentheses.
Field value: 0.2 (mL)
